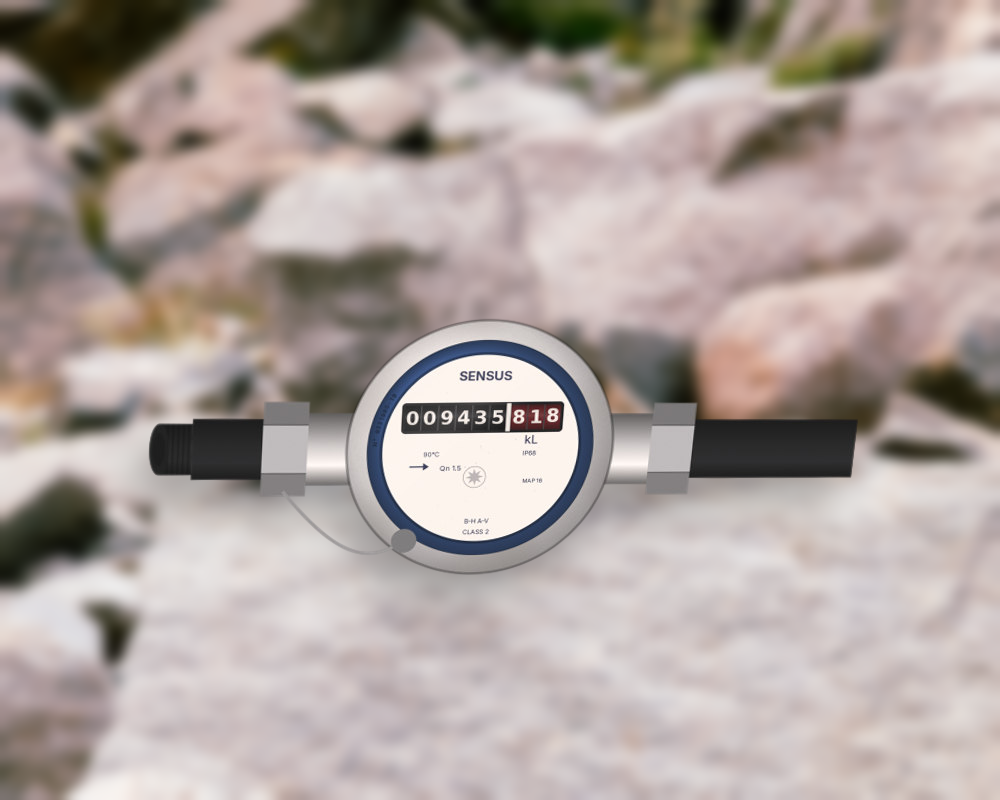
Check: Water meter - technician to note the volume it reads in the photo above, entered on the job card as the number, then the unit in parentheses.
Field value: 9435.818 (kL)
